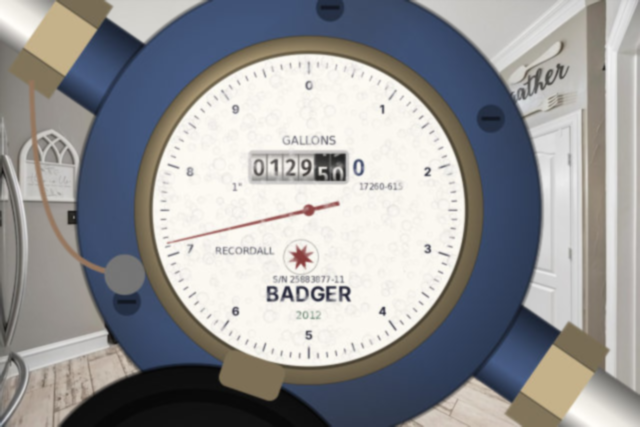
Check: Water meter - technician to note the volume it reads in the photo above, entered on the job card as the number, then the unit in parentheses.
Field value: 129497.1 (gal)
